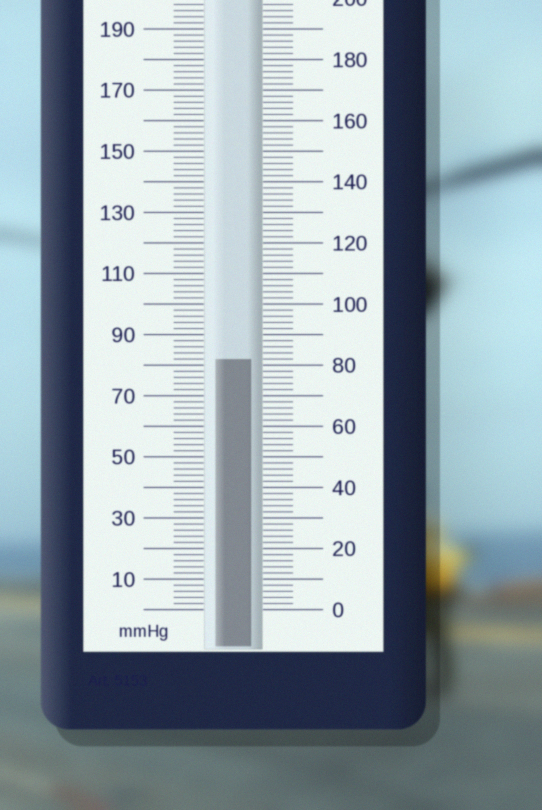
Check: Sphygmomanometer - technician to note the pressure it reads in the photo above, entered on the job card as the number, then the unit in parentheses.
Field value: 82 (mmHg)
